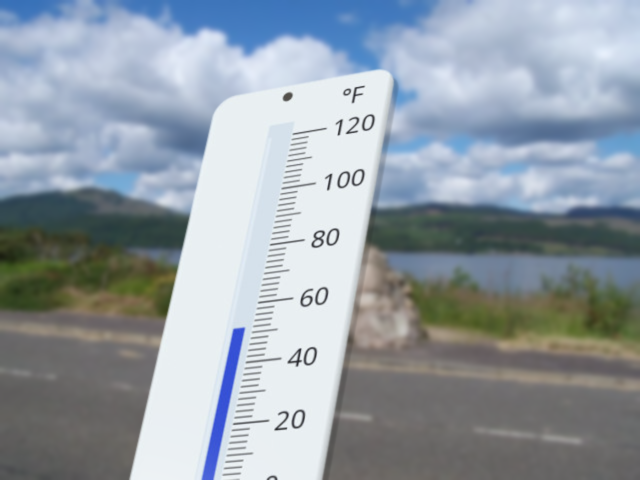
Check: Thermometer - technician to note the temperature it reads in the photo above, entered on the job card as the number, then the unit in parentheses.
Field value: 52 (°F)
